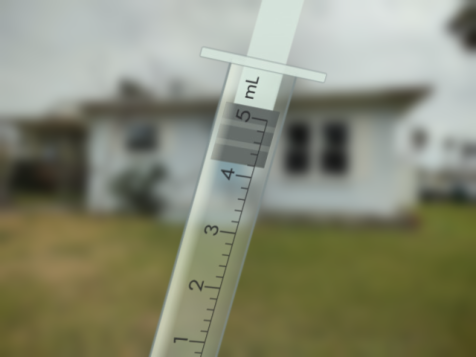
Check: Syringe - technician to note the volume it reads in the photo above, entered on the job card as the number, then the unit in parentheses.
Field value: 4.2 (mL)
